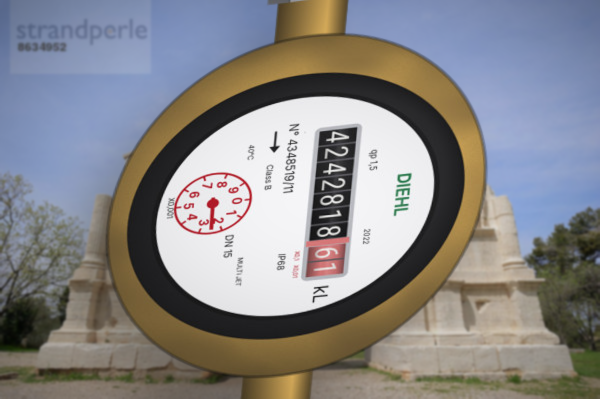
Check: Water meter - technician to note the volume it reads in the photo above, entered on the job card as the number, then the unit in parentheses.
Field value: 4242818.612 (kL)
